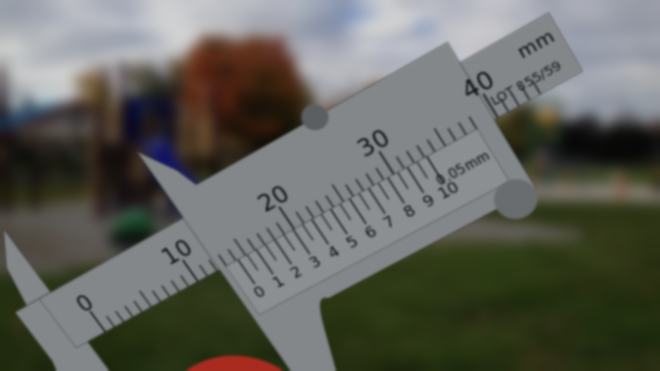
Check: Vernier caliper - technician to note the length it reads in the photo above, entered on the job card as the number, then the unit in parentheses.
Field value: 14.2 (mm)
